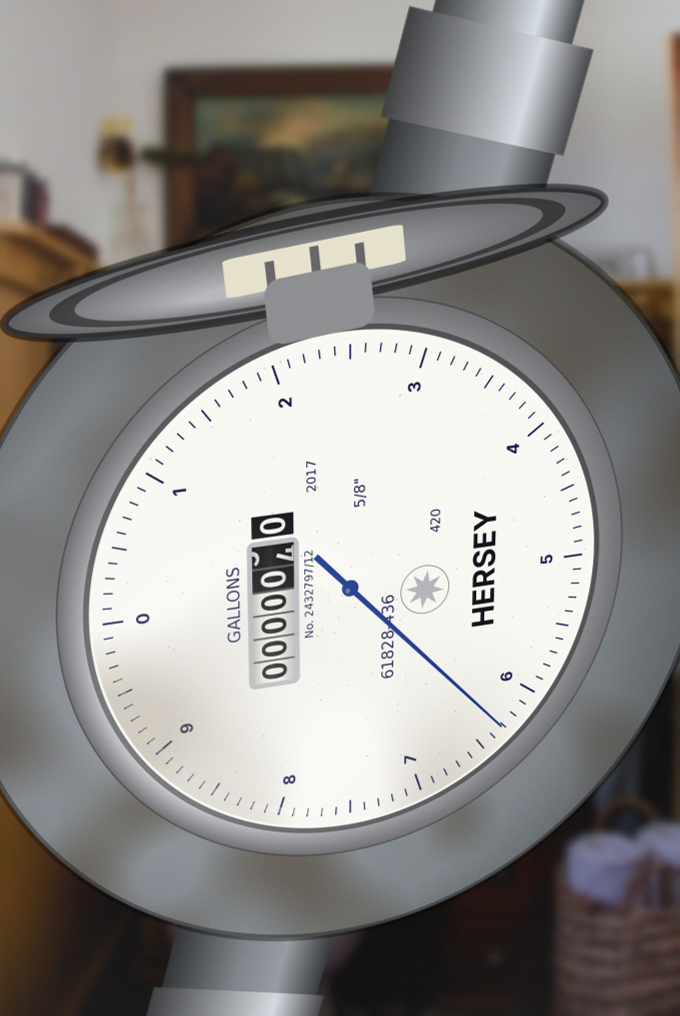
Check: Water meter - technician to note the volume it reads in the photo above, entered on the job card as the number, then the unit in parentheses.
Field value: 36.3 (gal)
